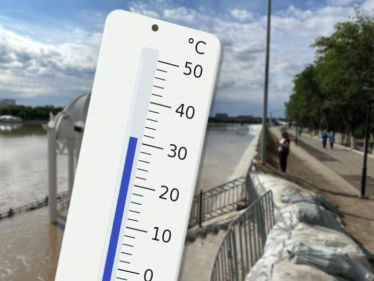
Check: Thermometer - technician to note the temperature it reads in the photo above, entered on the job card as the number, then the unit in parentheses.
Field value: 31 (°C)
